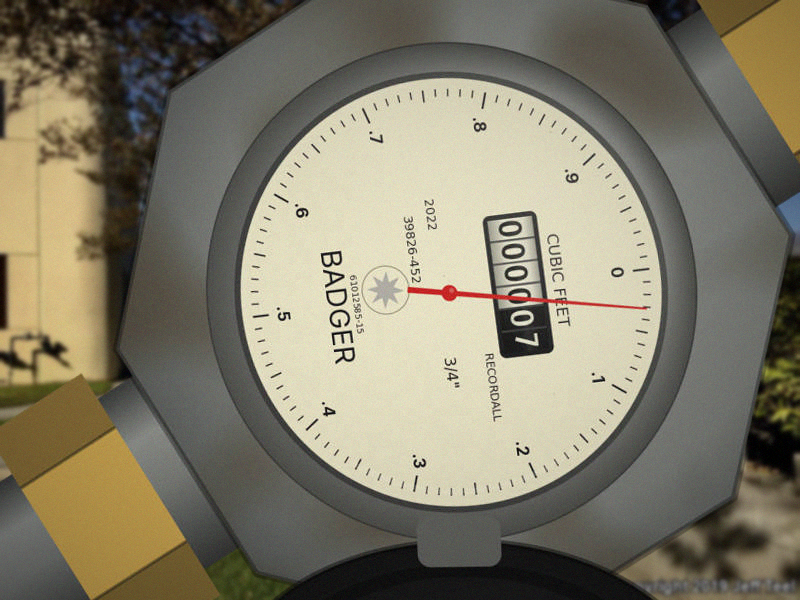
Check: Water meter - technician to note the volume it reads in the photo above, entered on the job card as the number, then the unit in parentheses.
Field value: 7.03 (ft³)
